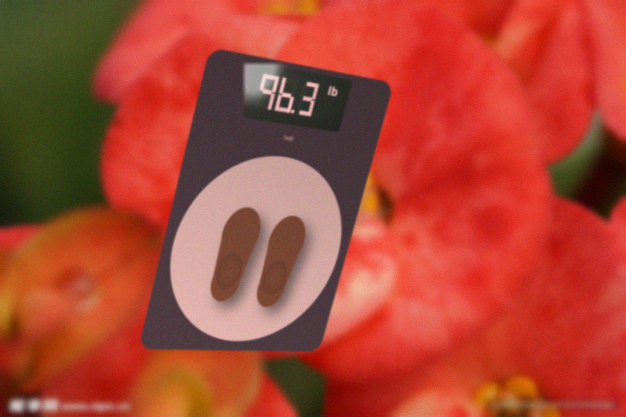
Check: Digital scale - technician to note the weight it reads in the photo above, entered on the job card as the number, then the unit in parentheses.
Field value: 96.3 (lb)
